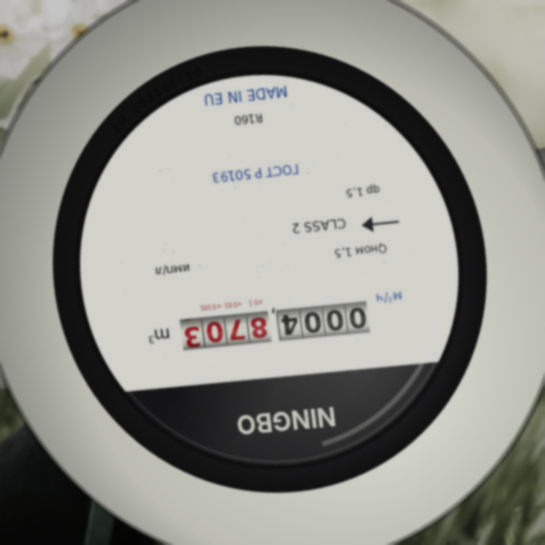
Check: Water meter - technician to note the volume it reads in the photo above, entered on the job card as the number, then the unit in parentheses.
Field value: 4.8703 (m³)
